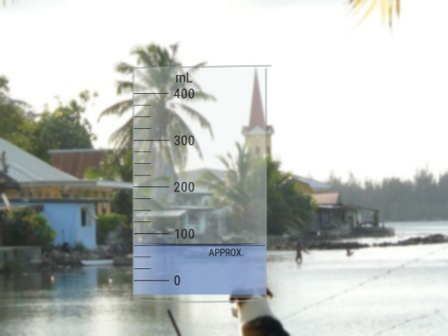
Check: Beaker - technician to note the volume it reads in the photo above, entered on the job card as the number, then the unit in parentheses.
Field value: 75 (mL)
